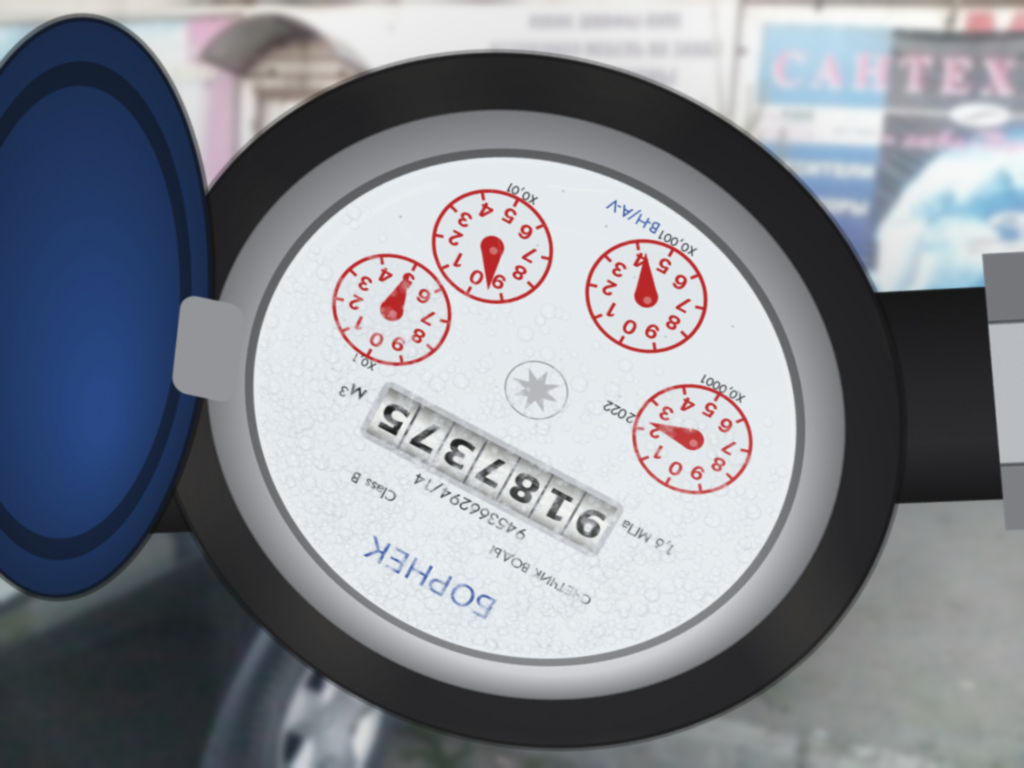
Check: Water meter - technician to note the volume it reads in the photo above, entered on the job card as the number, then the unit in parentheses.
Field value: 9187375.4942 (m³)
